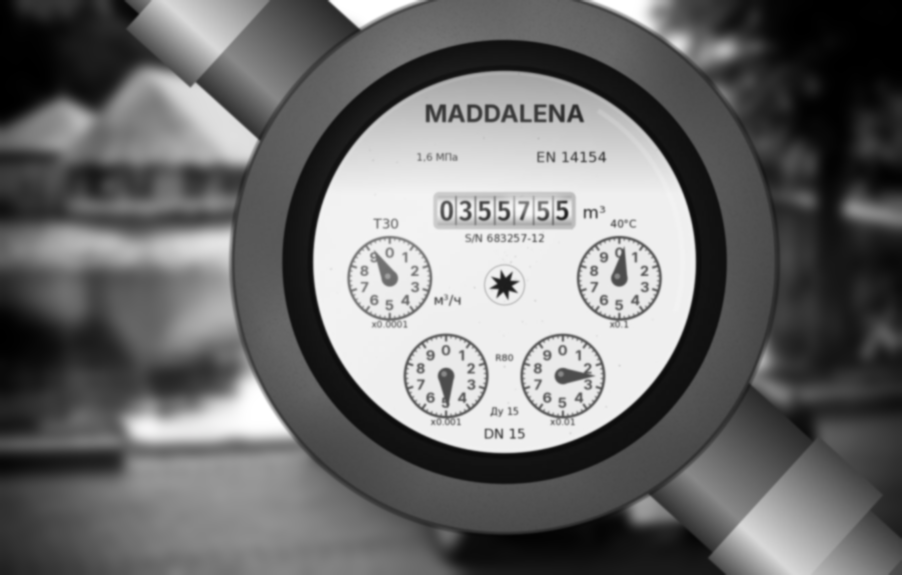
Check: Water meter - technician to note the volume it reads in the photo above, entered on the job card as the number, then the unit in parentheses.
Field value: 355755.0249 (m³)
